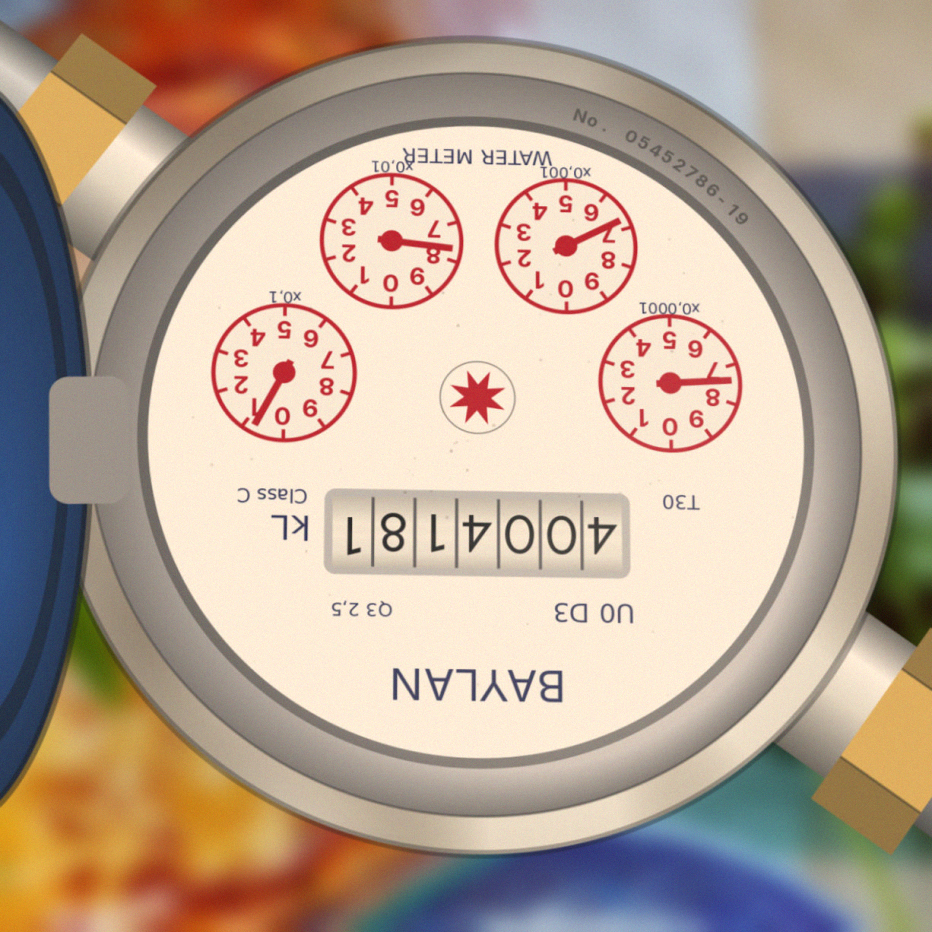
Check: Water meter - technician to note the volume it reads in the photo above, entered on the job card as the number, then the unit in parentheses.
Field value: 4004181.0767 (kL)
